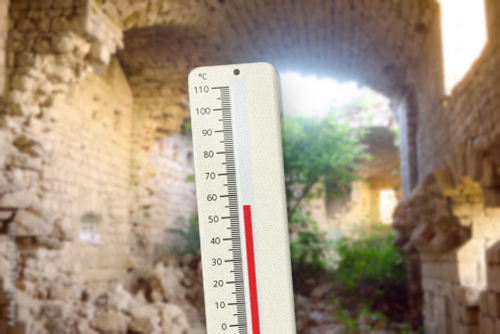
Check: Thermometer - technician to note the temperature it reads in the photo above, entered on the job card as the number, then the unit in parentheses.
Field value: 55 (°C)
